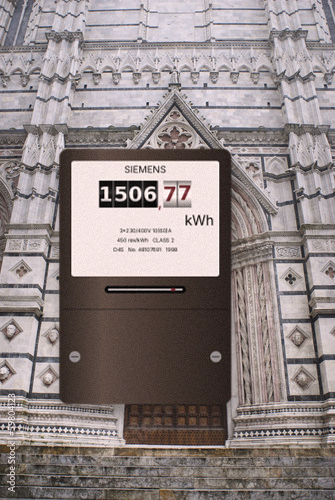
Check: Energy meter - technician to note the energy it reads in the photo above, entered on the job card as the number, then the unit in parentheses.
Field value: 1506.77 (kWh)
